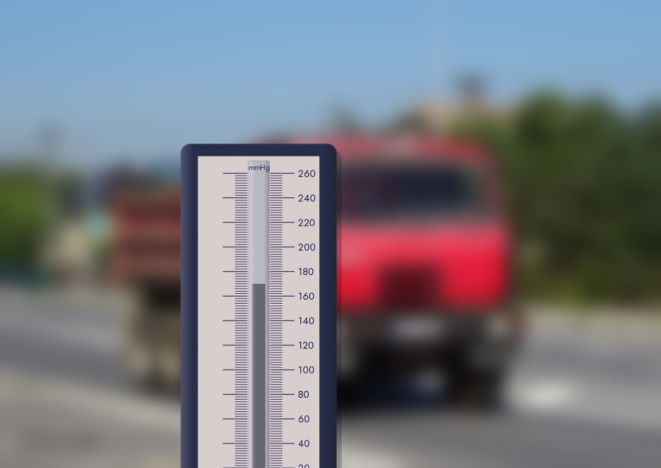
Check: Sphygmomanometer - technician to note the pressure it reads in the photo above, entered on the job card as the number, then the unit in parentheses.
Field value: 170 (mmHg)
